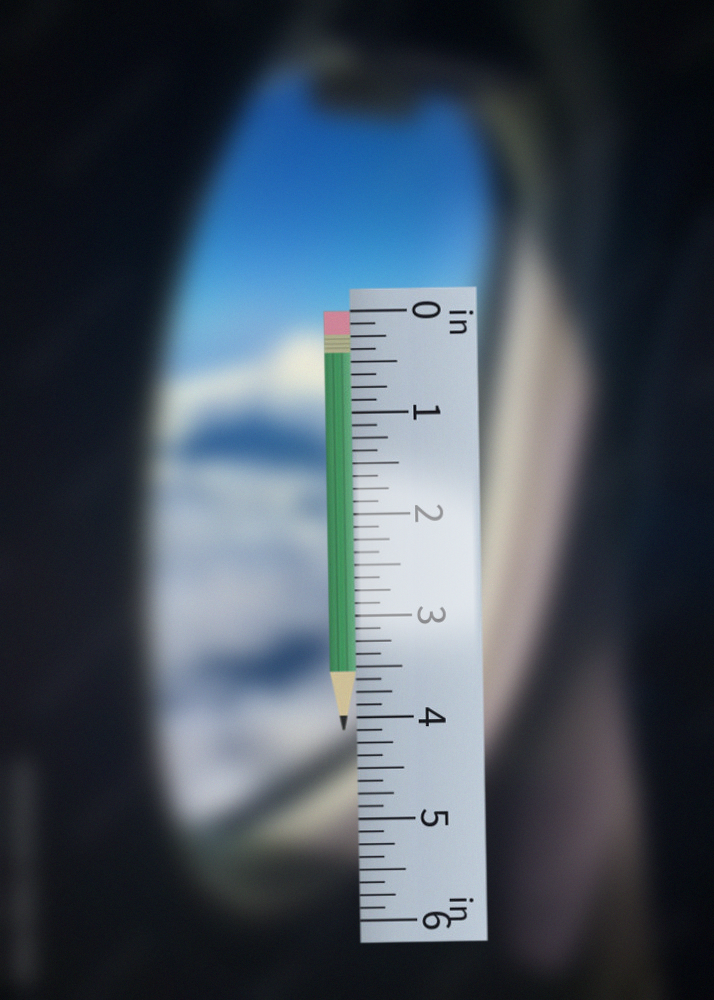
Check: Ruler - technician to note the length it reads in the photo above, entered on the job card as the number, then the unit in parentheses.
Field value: 4.125 (in)
